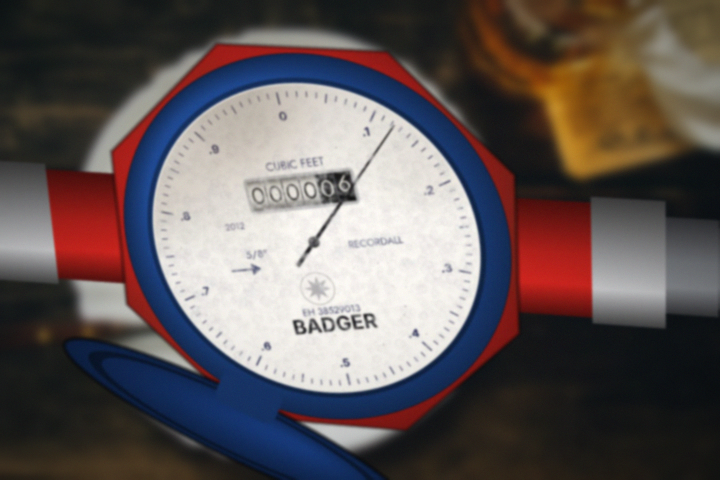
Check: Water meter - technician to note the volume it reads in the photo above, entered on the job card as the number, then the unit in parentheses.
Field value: 6.12 (ft³)
